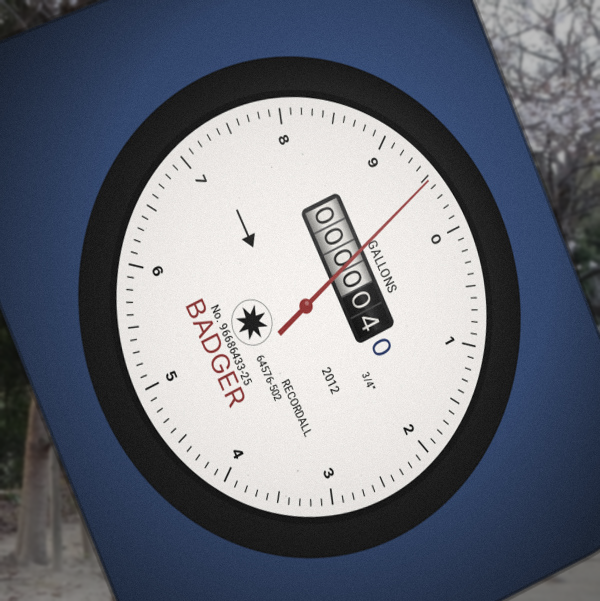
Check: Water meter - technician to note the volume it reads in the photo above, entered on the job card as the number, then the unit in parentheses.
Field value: 39.5 (gal)
